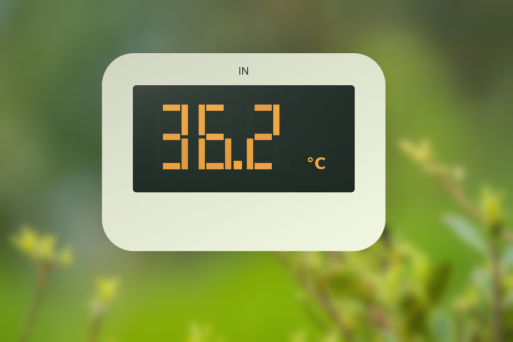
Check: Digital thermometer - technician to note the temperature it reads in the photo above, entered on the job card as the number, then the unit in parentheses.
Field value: 36.2 (°C)
